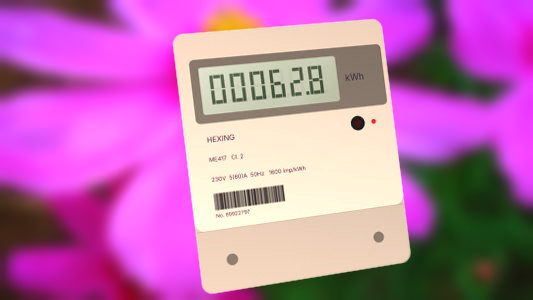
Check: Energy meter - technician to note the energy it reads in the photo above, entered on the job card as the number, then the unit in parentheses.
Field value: 62.8 (kWh)
